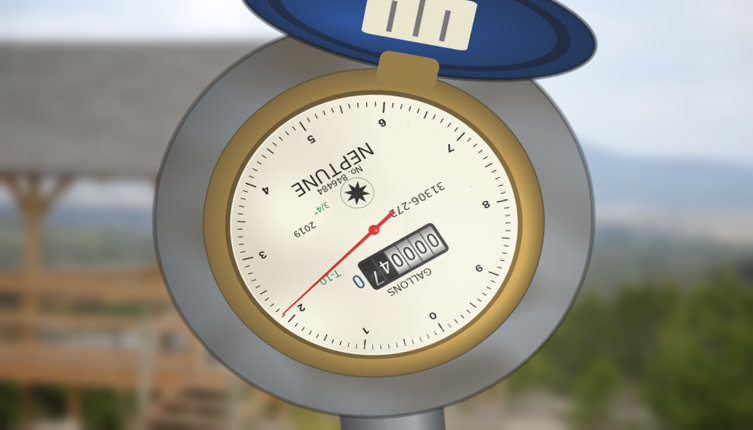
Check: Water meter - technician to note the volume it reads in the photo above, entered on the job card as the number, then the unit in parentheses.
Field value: 472.1 (gal)
